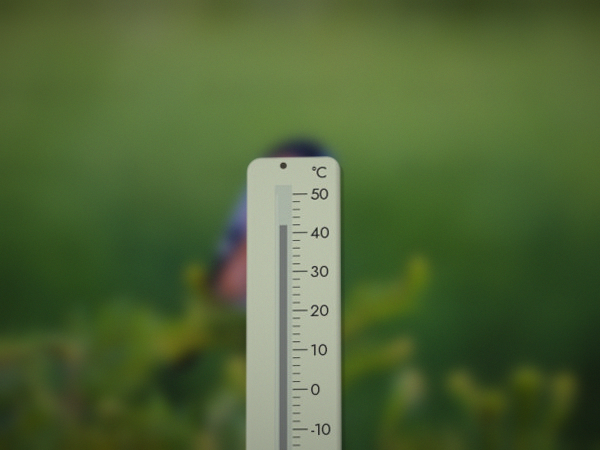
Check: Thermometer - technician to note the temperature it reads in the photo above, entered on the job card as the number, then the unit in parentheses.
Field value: 42 (°C)
